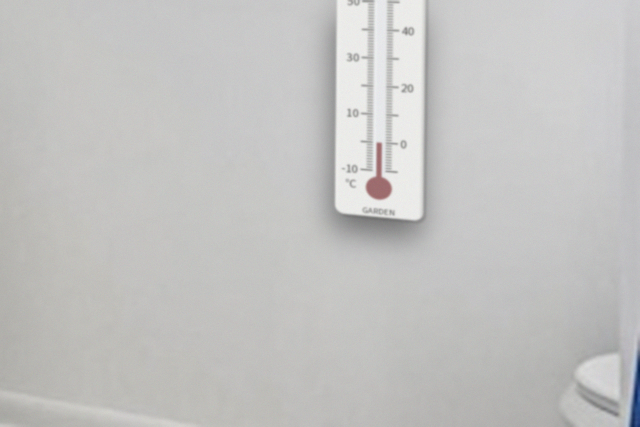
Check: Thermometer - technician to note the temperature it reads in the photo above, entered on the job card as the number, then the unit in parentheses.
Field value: 0 (°C)
